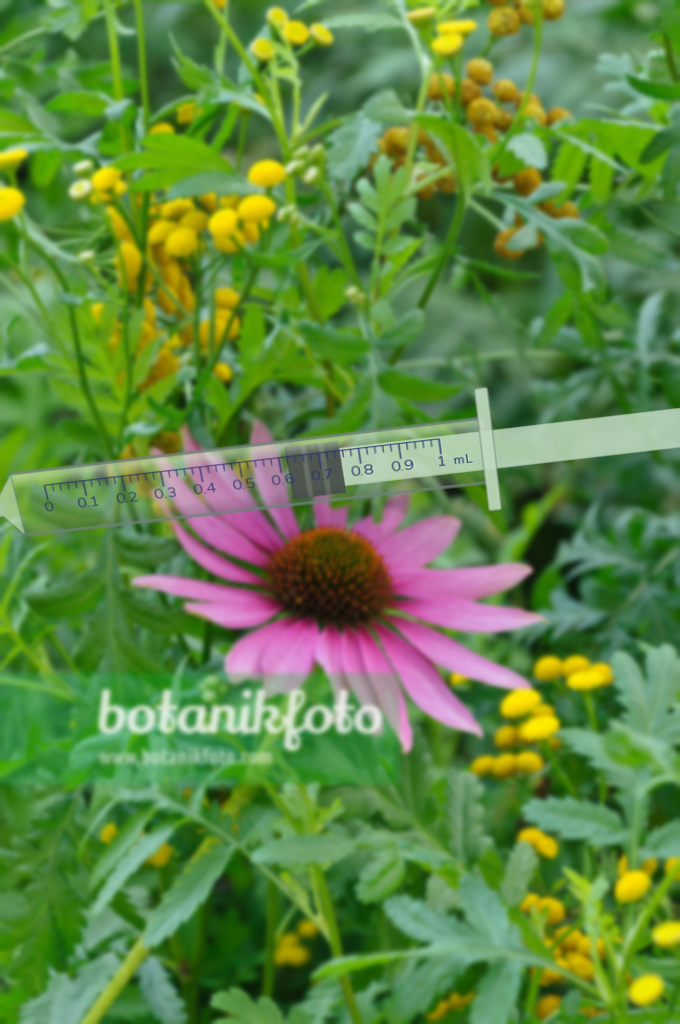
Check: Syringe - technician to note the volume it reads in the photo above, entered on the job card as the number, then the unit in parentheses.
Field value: 0.62 (mL)
